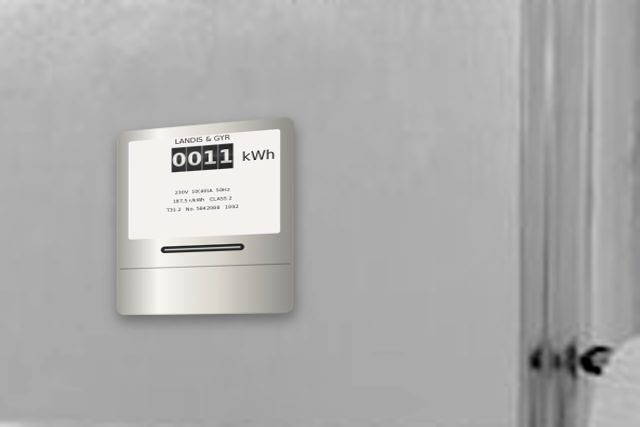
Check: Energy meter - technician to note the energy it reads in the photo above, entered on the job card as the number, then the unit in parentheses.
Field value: 11 (kWh)
